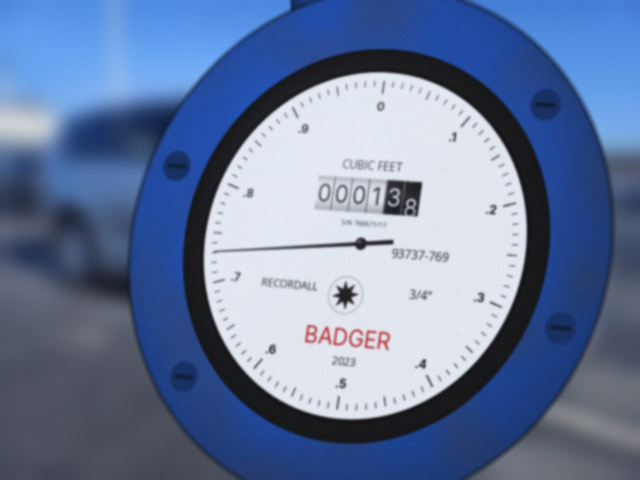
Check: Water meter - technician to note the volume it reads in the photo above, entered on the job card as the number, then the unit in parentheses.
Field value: 137.73 (ft³)
